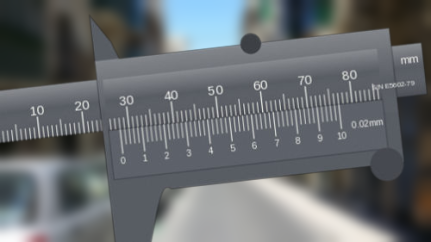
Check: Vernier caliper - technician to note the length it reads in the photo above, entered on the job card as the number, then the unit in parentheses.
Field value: 28.0 (mm)
